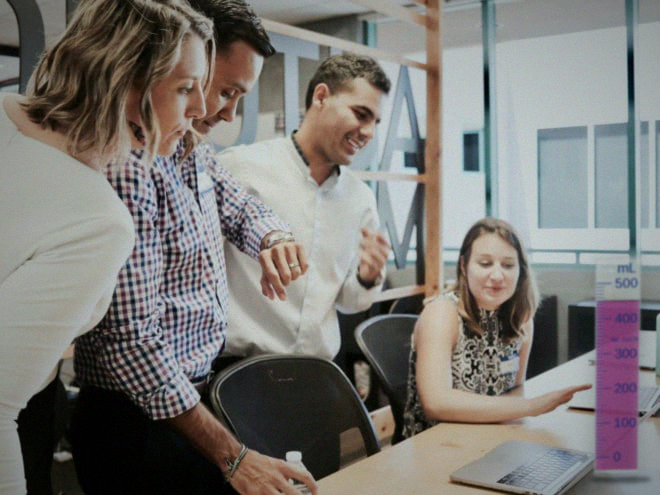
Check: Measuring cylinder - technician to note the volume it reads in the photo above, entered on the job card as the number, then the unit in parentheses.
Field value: 450 (mL)
